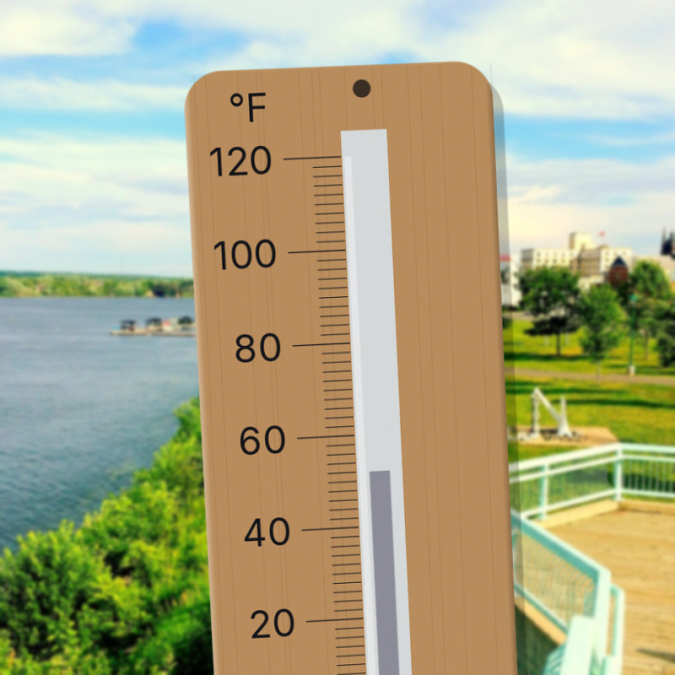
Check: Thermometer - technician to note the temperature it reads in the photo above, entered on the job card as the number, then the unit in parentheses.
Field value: 52 (°F)
